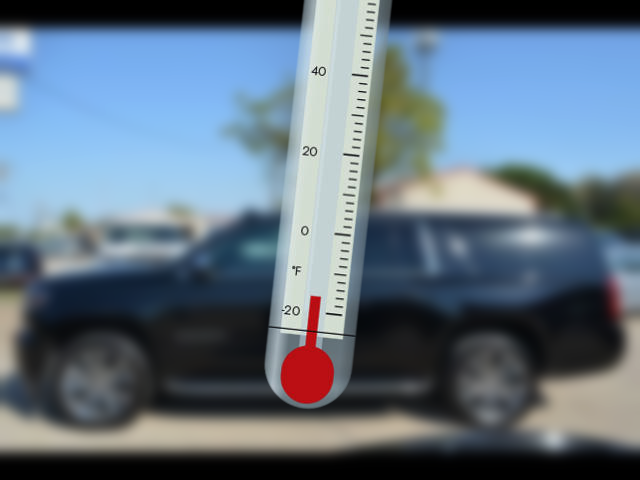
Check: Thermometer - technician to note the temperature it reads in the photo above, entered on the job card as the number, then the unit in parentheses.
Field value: -16 (°F)
